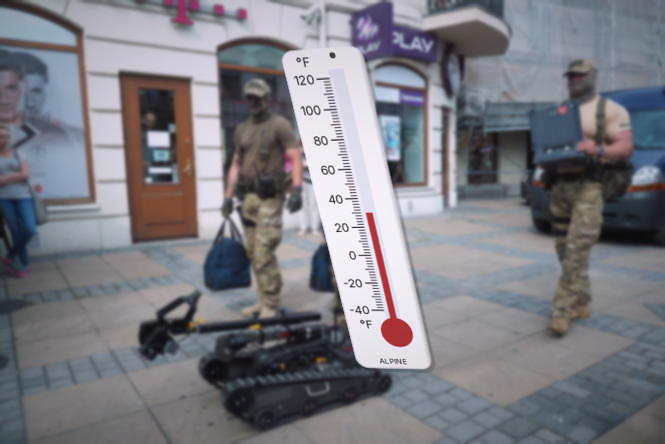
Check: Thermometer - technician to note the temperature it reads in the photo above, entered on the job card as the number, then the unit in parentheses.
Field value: 30 (°F)
